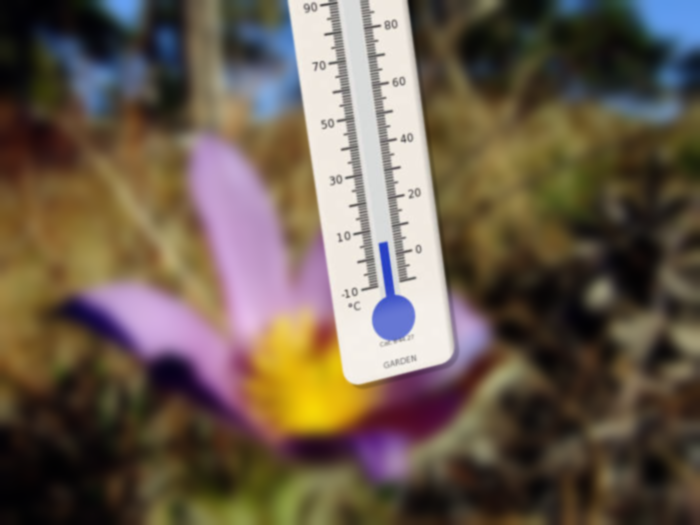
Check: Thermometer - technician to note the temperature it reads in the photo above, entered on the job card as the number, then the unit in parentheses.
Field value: 5 (°C)
